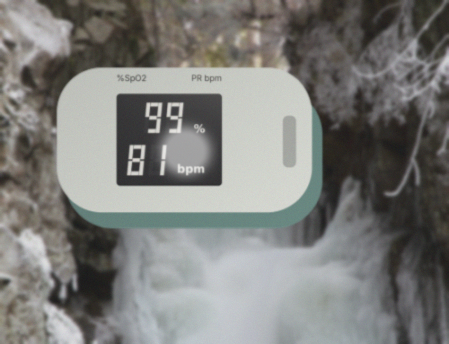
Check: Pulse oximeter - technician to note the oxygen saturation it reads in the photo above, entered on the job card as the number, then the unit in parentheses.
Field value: 99 (%)
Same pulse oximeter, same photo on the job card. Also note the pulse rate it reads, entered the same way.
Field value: 81 (bpm)
